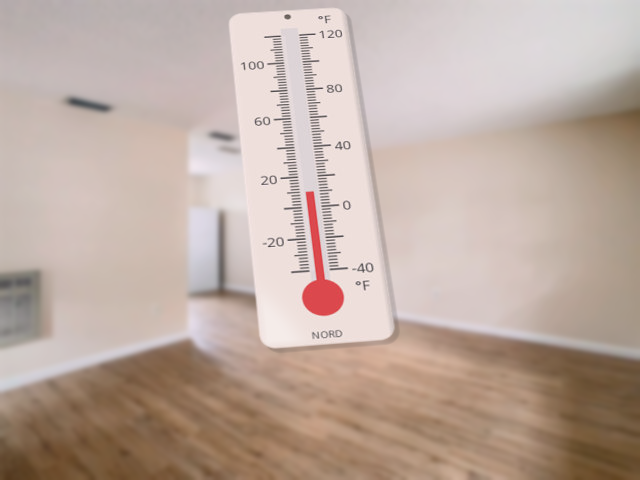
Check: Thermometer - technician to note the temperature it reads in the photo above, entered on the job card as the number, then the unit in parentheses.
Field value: 10 (°F)
